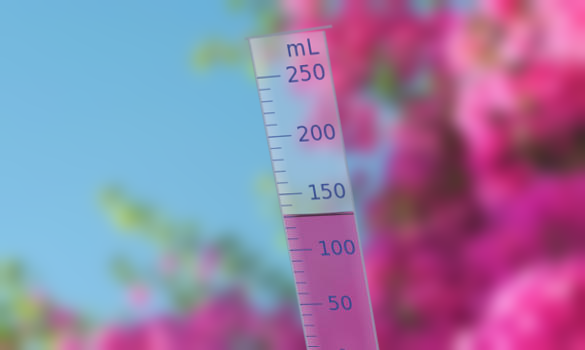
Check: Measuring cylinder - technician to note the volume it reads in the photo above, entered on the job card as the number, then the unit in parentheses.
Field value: 130 (mL)
